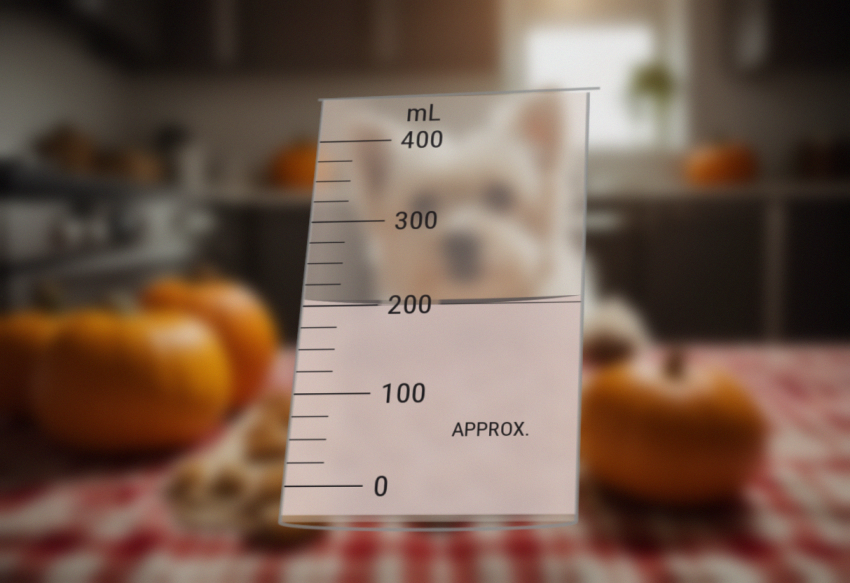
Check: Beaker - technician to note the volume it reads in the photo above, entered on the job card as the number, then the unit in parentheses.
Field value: 200 (mL)
